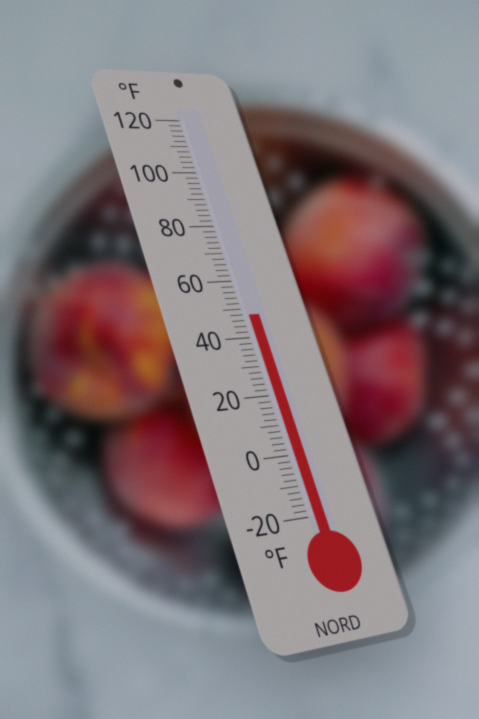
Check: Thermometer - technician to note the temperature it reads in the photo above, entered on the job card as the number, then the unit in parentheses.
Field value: 48 (°F)
